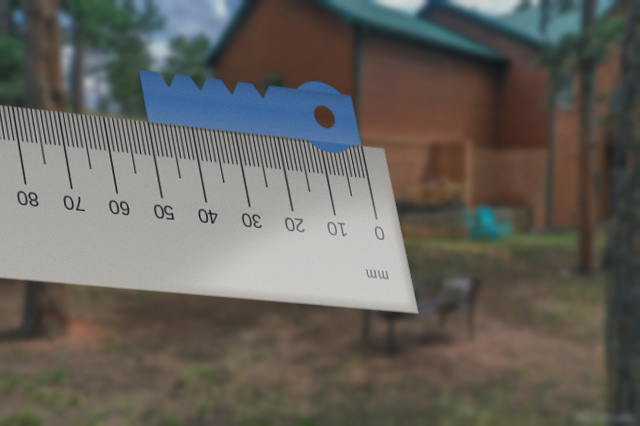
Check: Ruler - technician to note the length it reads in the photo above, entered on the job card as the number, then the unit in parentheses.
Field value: 50 (mm)
